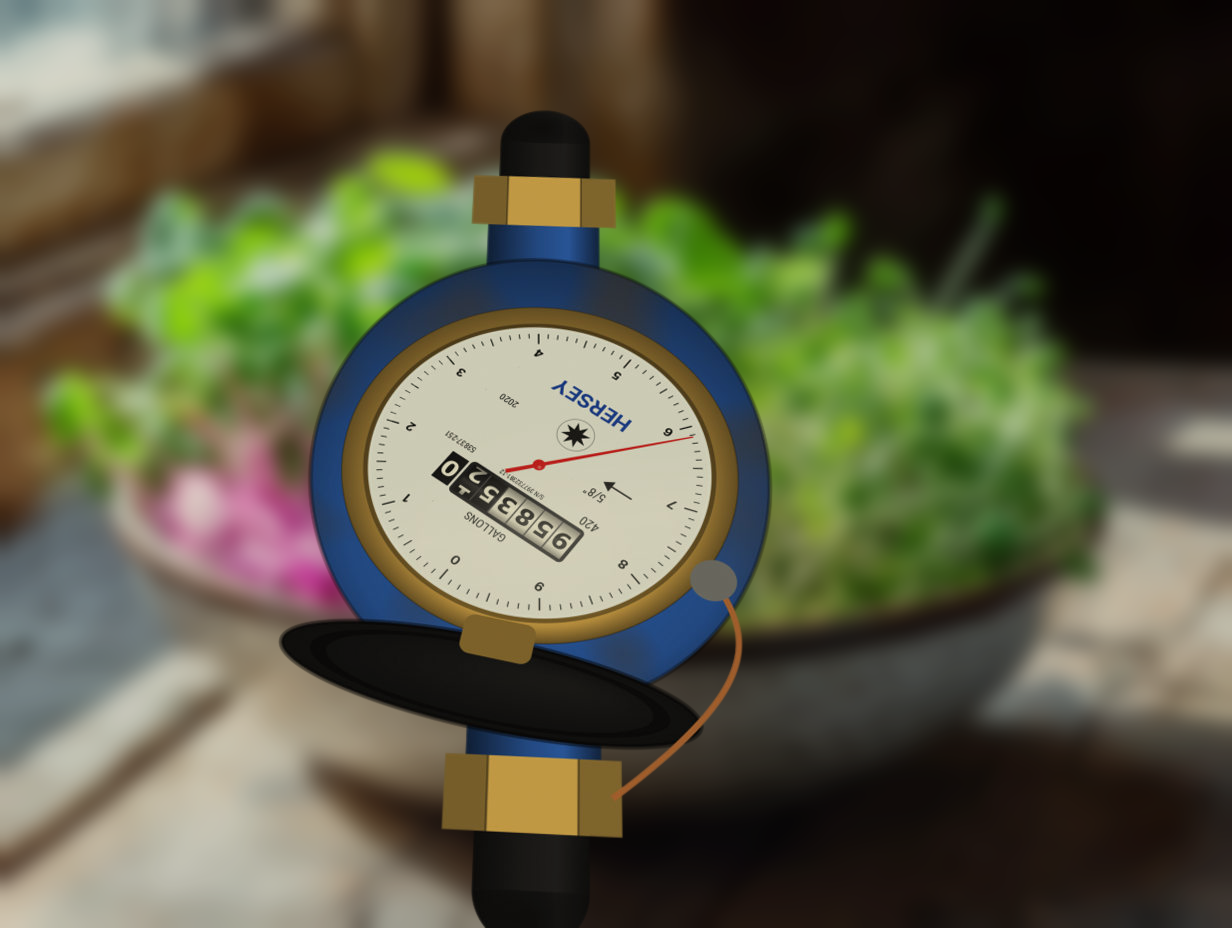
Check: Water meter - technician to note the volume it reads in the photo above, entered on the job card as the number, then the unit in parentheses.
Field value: 9583516.1 (gal)
